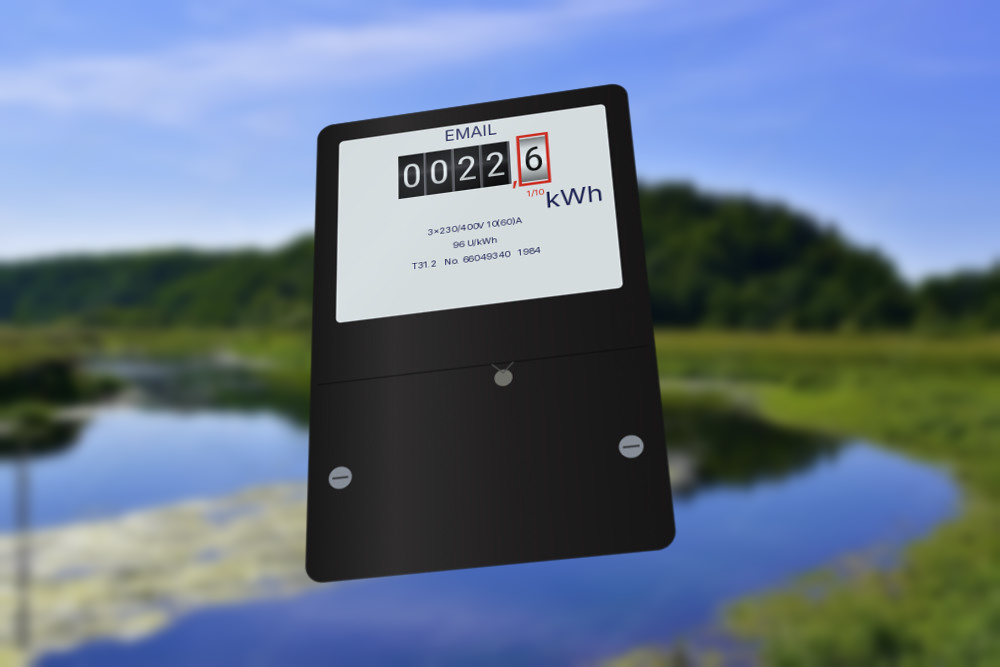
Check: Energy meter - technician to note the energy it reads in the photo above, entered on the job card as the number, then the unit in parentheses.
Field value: 22.6 (kWh)
